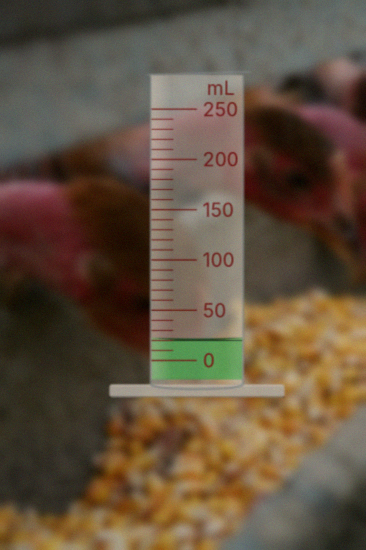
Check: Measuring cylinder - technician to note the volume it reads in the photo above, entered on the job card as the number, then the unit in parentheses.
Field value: 20 (mL)
